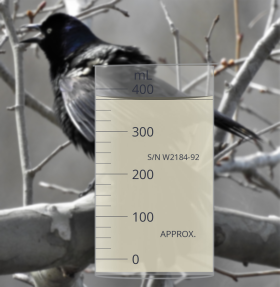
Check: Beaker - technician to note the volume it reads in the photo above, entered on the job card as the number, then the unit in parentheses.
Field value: 375 (mL)
